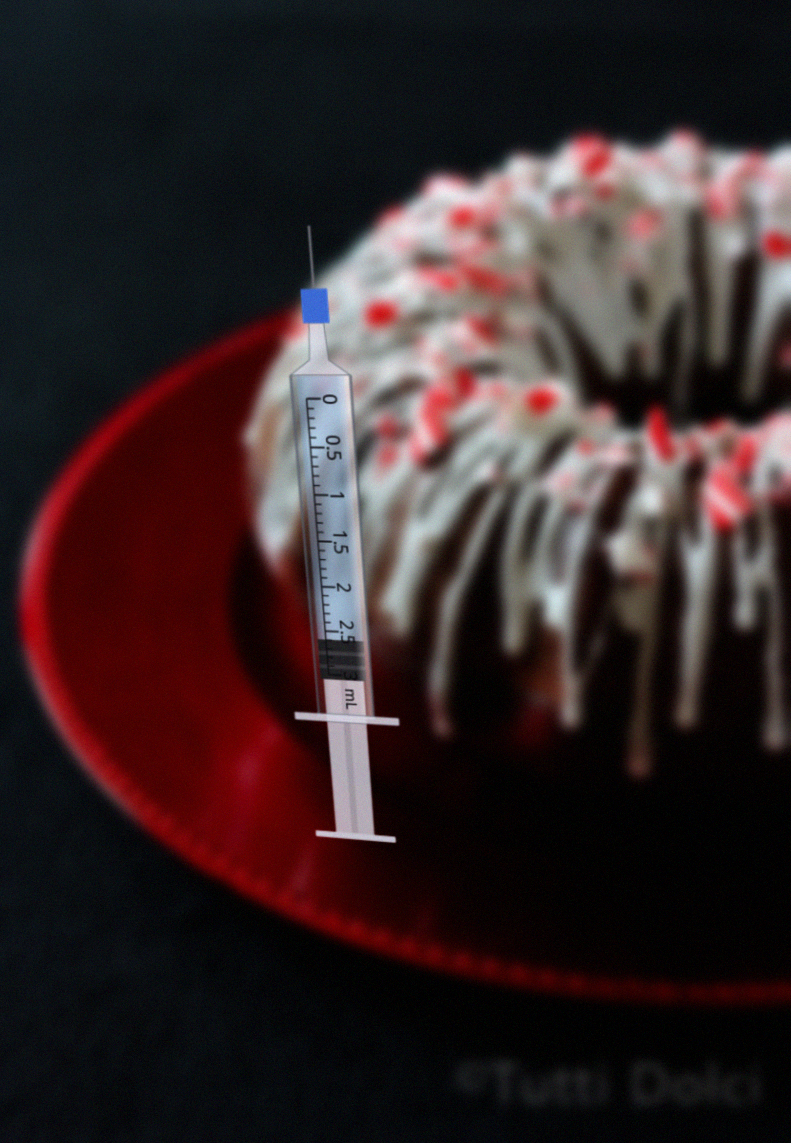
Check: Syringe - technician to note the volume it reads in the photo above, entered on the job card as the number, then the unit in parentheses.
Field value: 2.6 (mL)
